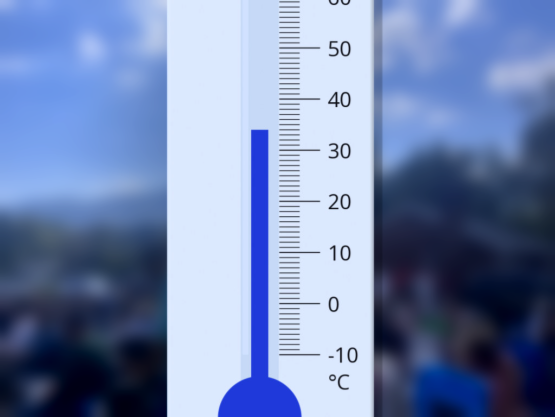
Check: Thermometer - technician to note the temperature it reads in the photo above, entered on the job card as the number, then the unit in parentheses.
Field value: 34 (°C)
